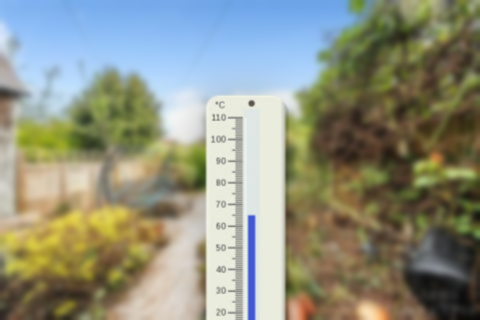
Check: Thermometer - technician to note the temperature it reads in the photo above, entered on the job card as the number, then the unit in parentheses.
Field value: 65 (°C)
